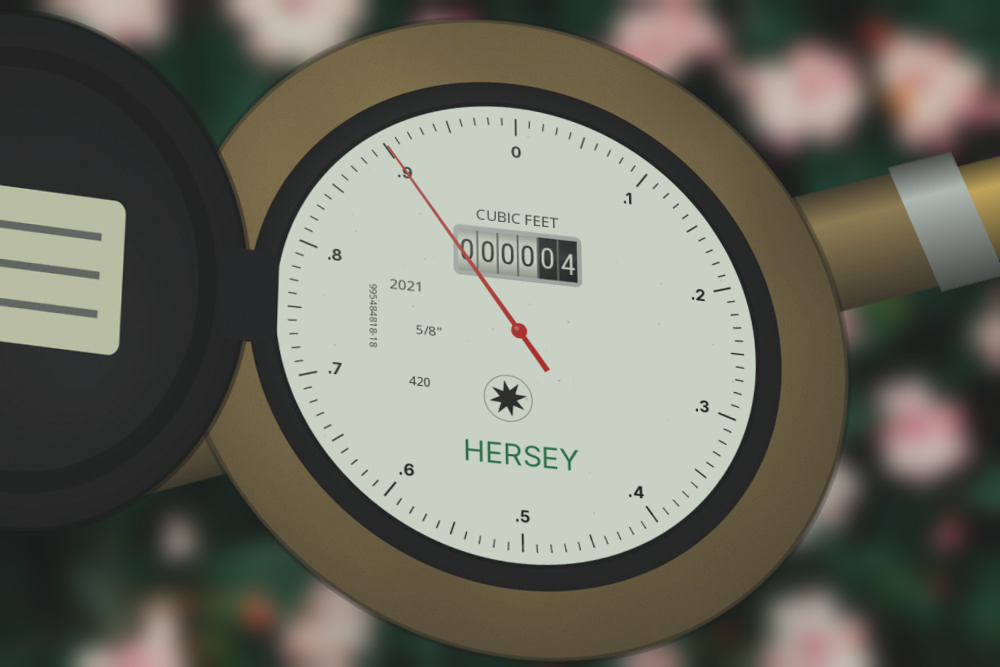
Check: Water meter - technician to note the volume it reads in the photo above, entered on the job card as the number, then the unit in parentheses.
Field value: 3.90 (ft³)
